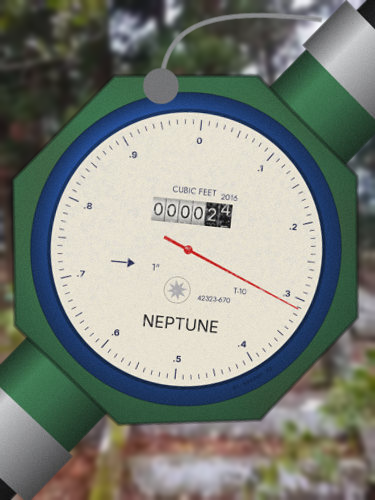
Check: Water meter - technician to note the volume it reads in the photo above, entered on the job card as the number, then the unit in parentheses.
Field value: 24.31 (ft³)
